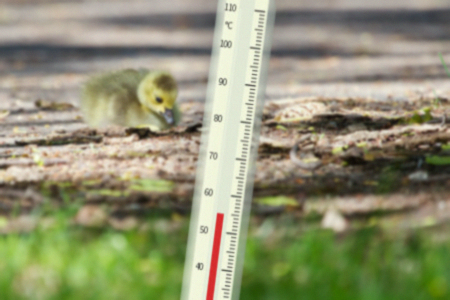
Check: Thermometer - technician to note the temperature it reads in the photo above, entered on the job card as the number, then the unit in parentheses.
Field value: 55 (°C)
